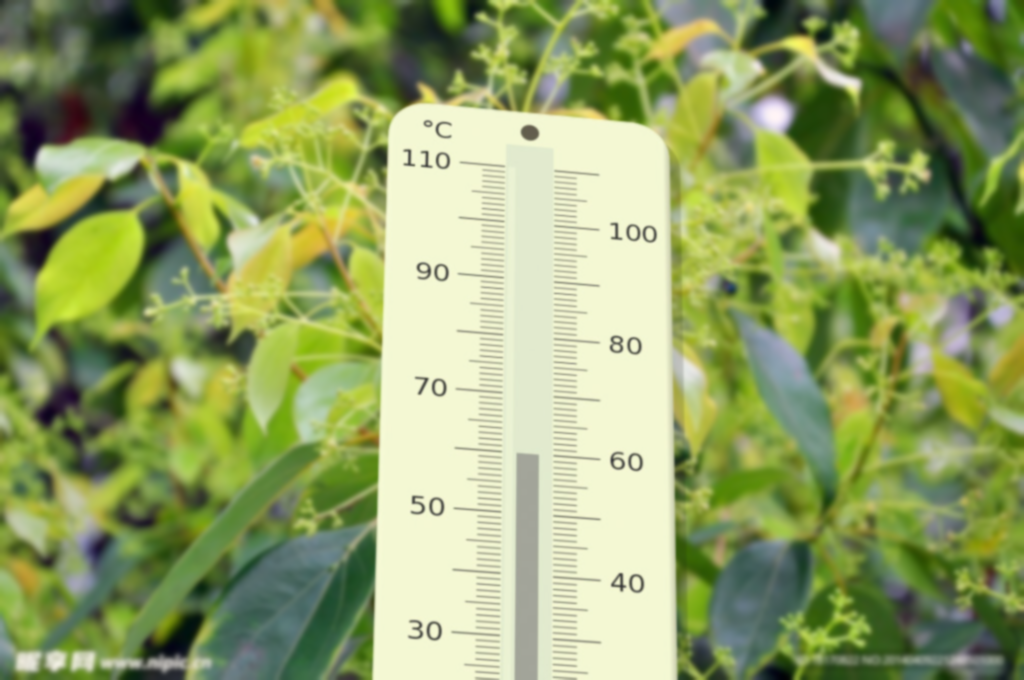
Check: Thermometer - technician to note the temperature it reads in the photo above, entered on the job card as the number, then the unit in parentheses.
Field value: 60 (°C)
